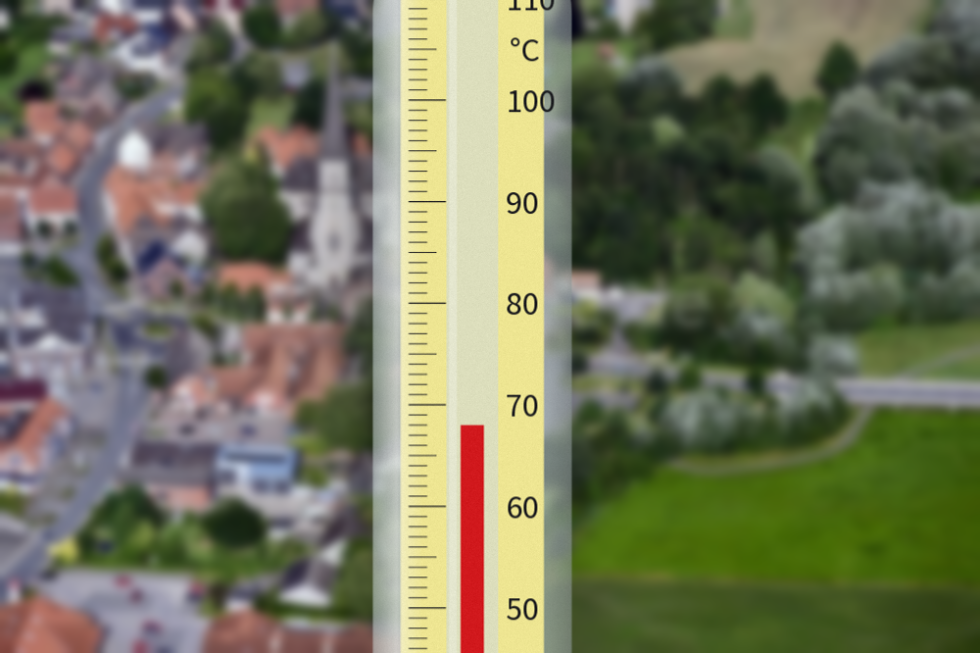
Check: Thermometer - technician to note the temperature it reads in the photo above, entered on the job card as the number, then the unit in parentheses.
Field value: 68 (°C)
